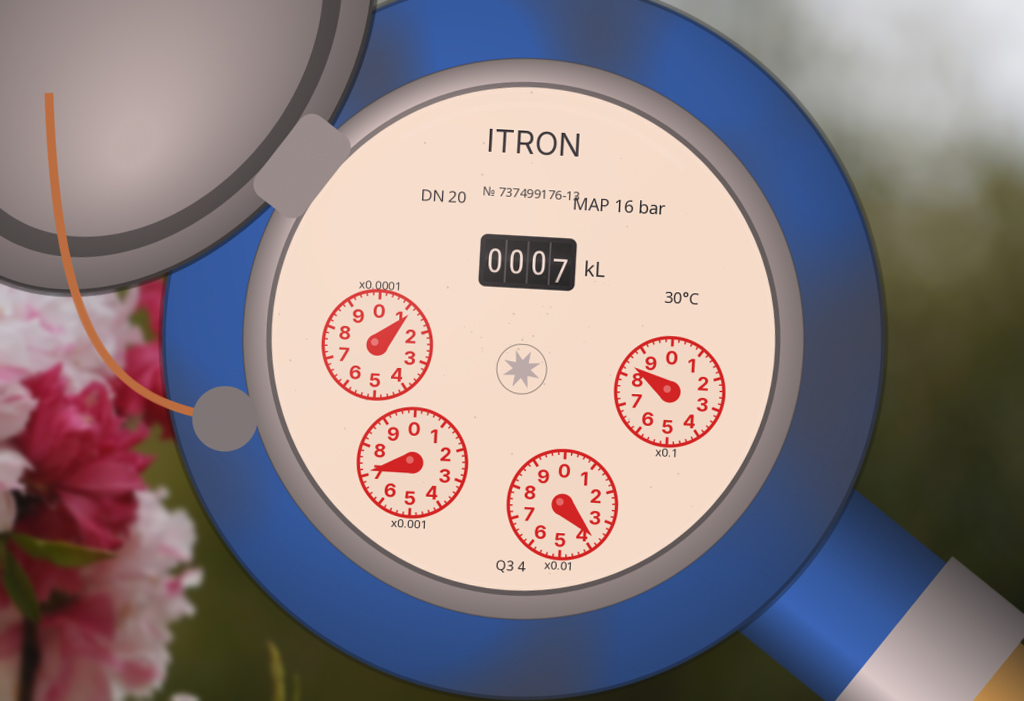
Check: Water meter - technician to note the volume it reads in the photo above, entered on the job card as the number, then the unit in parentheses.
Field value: 6.8371 (kL)
